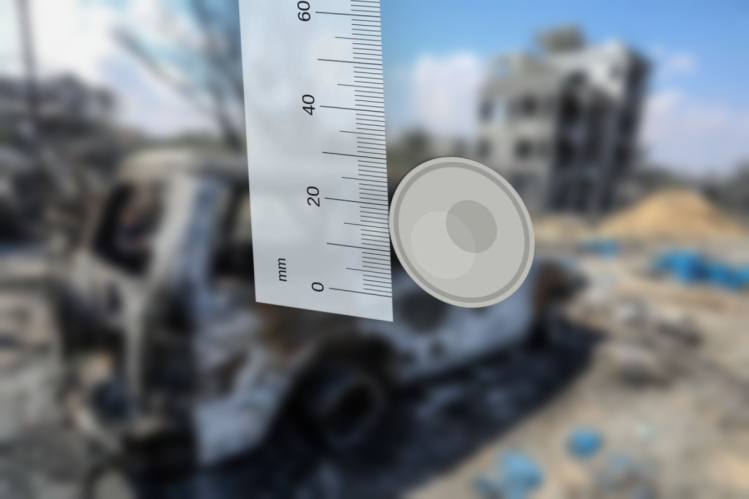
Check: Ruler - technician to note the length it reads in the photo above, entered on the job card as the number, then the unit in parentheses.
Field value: 32 (mm)
